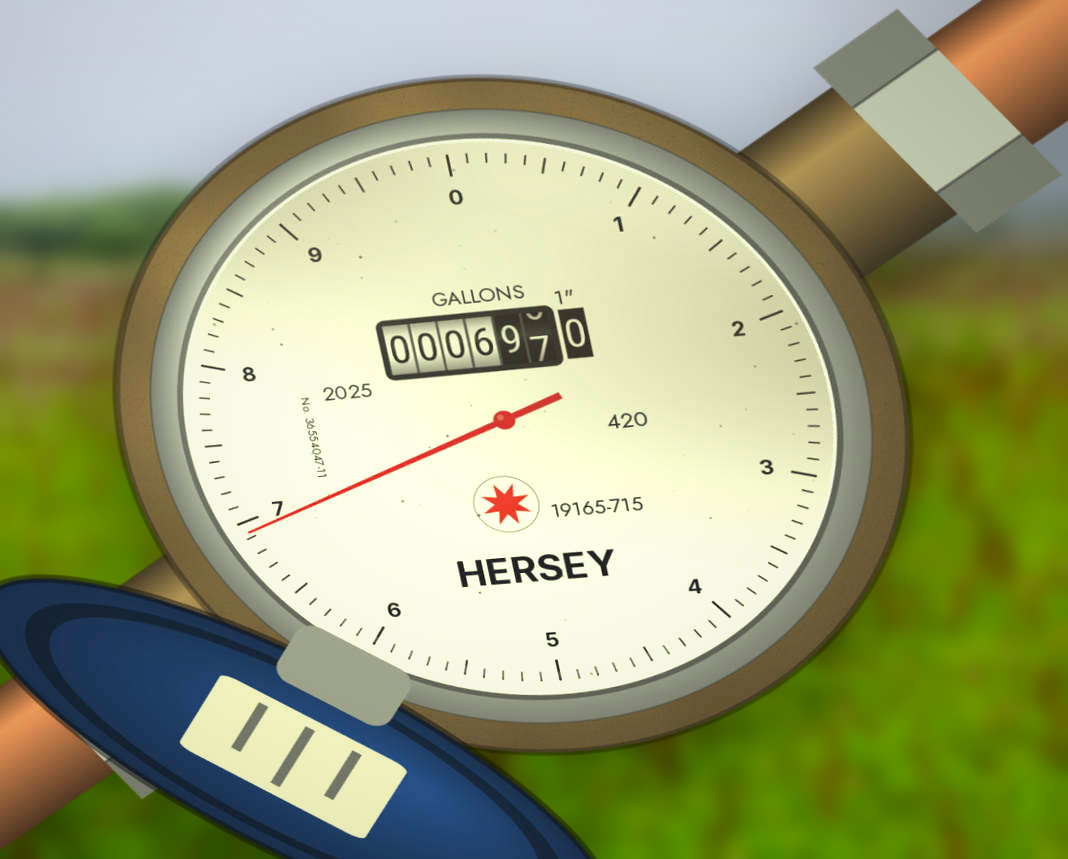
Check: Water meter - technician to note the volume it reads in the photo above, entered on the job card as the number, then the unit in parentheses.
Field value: 6966.9 (gal)
